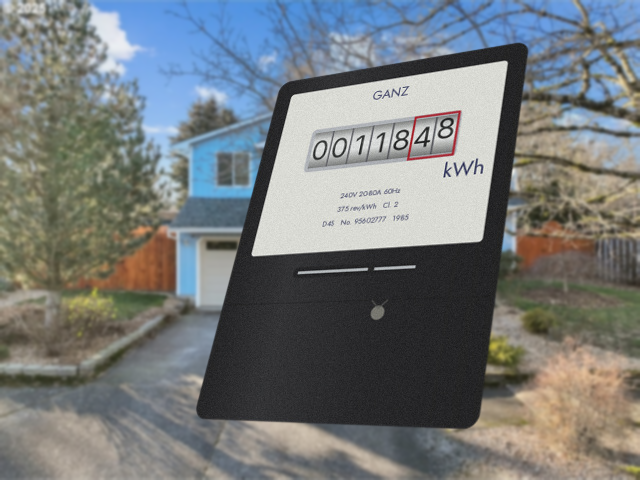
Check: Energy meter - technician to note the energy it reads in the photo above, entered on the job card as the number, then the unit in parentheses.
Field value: 118.48 (kWh)
